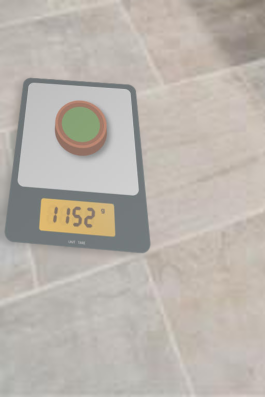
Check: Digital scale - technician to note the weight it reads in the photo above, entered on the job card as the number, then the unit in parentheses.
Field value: 1152 (g)
